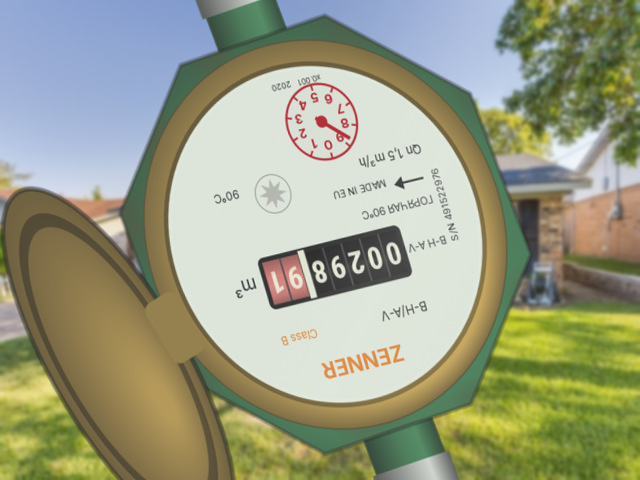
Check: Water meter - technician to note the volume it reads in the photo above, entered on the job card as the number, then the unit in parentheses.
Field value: 298.918 (m³)
